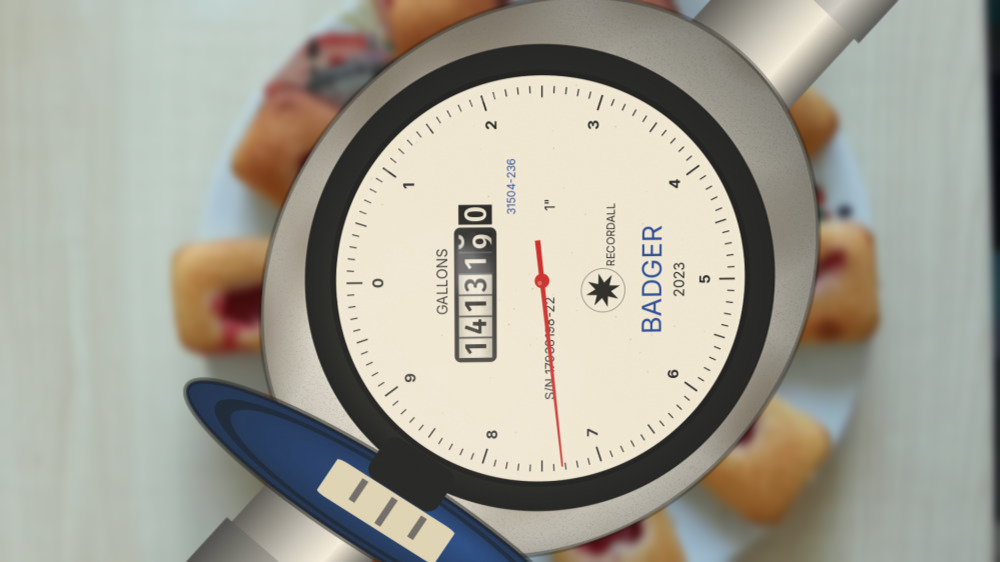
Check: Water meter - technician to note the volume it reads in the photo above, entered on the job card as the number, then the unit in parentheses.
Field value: 1413187.3 (gal)
